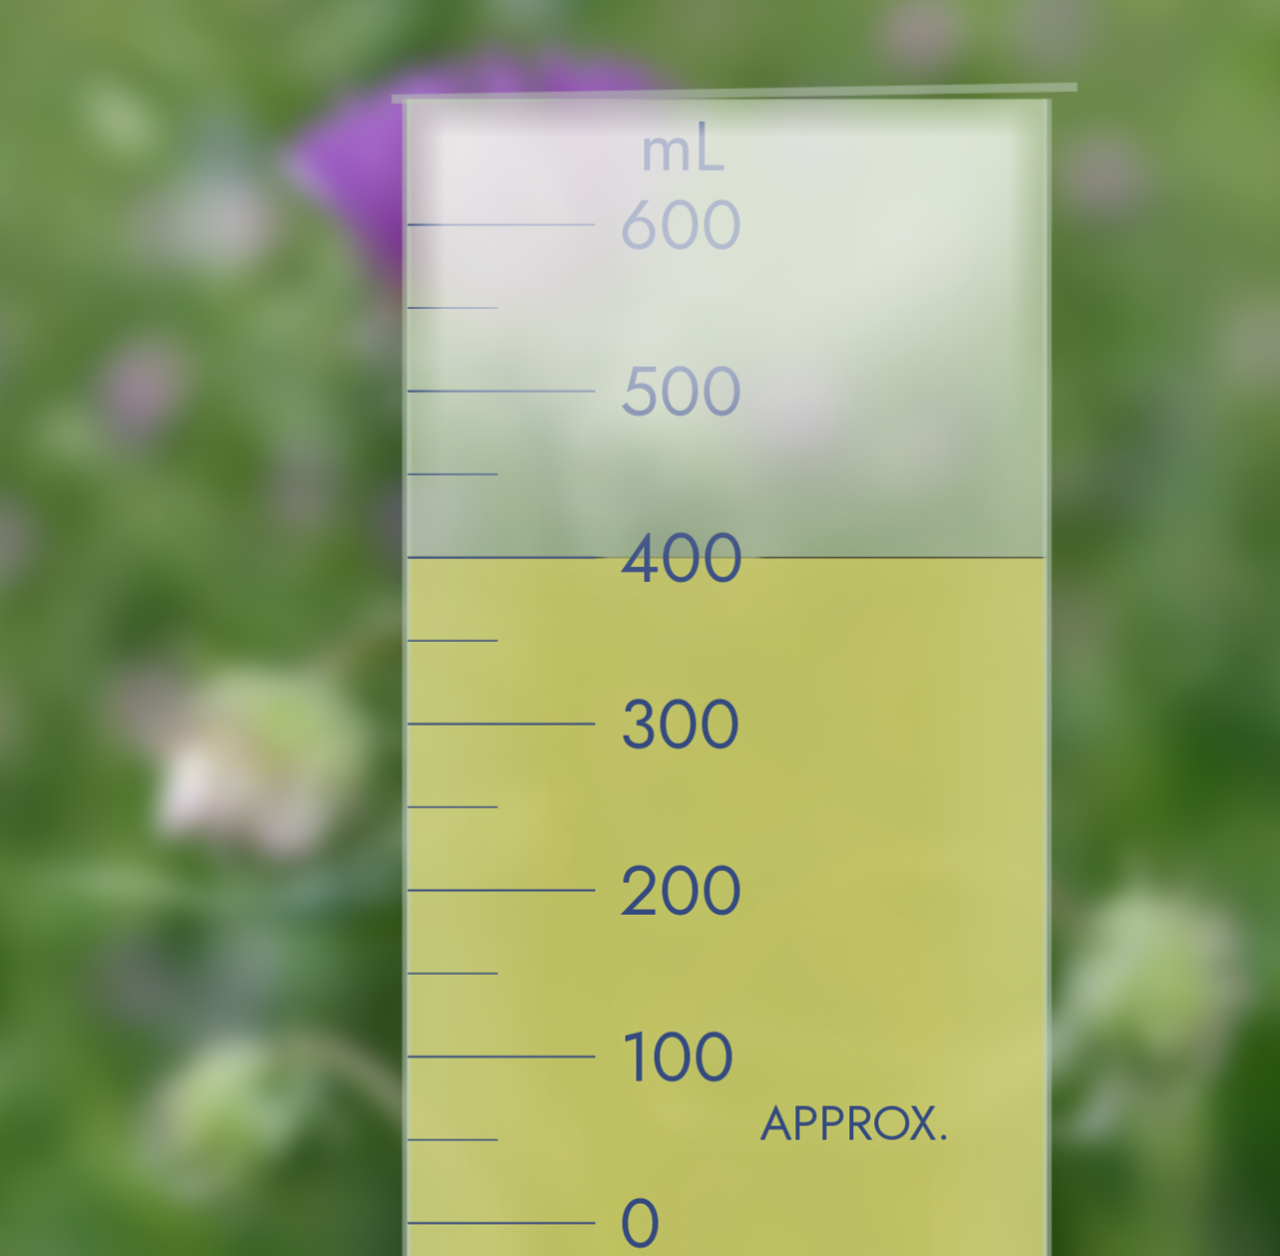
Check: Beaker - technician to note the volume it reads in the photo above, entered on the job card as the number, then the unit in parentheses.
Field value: 400 (mL)
